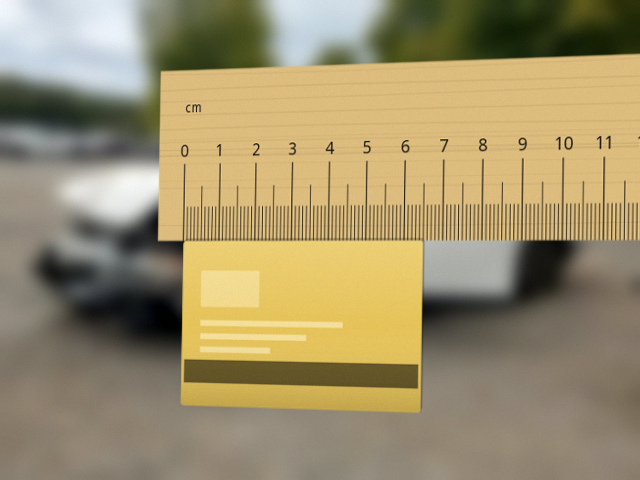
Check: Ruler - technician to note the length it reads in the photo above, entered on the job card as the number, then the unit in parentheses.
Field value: 6.5 (cm)
